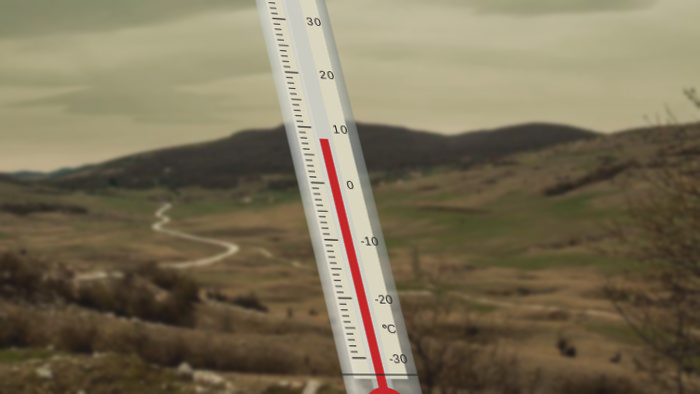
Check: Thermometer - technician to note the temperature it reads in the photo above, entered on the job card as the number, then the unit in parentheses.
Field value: 8 (°C)
